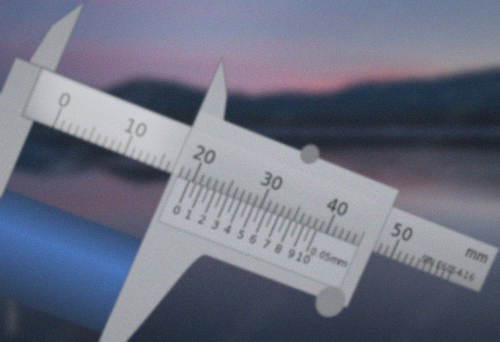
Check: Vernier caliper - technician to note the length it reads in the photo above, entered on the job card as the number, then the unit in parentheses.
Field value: 19.5 (mm)
